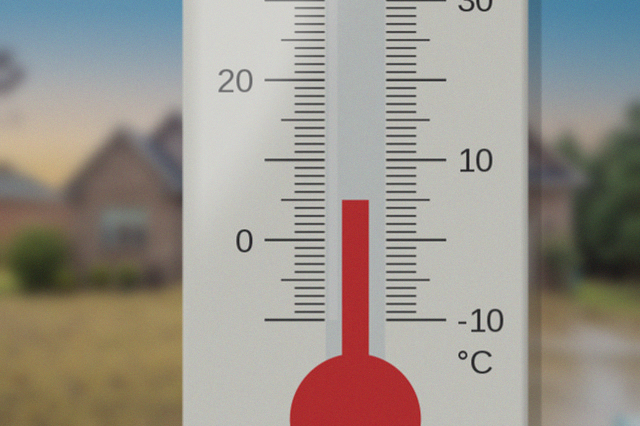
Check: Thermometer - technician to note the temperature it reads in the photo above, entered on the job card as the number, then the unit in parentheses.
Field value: 5 (°C)
